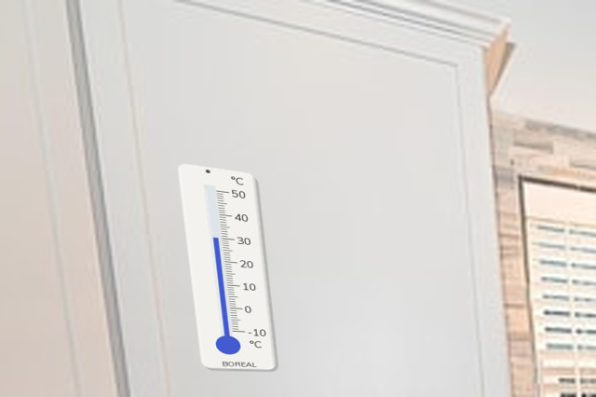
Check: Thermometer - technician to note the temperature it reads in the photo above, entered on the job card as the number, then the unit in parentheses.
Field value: 30 (°C)
